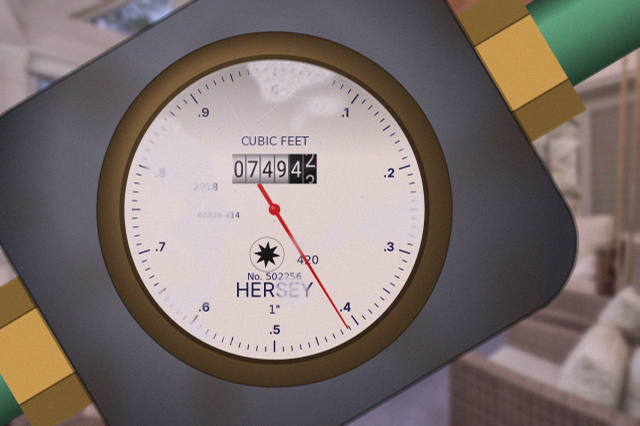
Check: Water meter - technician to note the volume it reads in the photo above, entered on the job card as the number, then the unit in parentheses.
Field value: 74942.41 (ft³)
